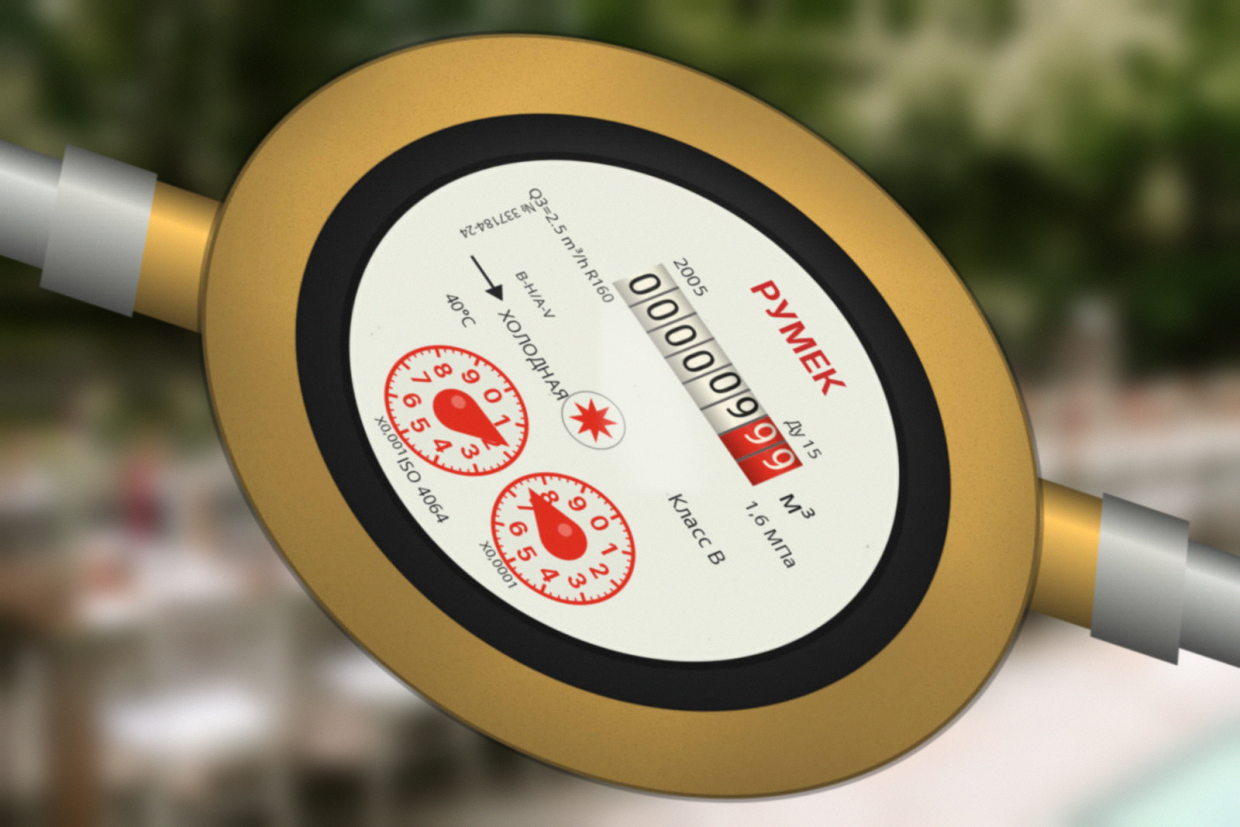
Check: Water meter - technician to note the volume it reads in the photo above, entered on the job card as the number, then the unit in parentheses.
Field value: 9.9917 (m³)
